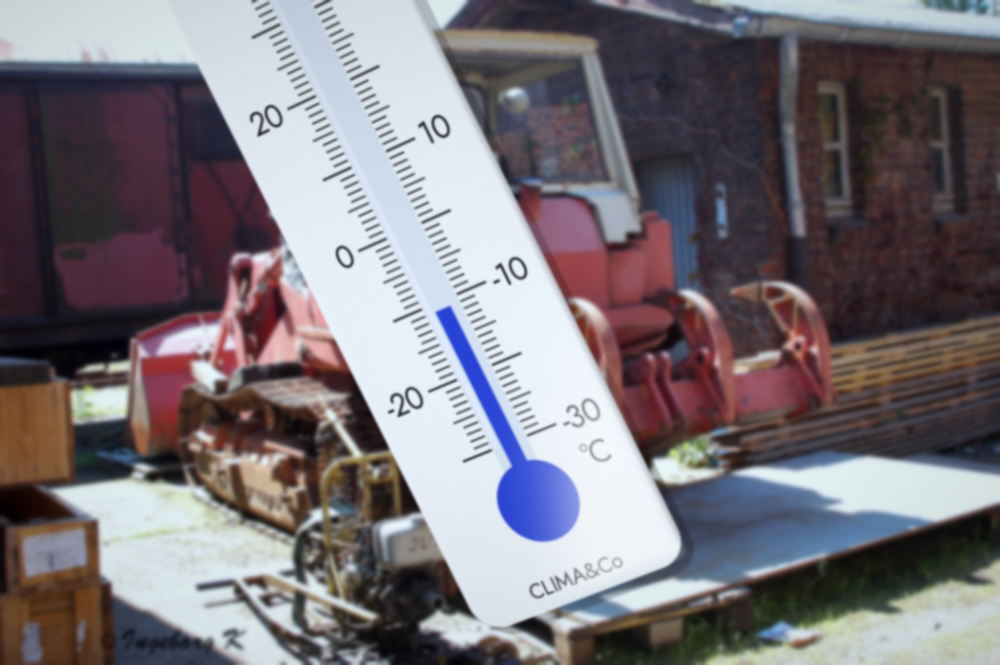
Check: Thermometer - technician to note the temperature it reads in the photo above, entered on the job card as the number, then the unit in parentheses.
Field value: -11 (°C)
